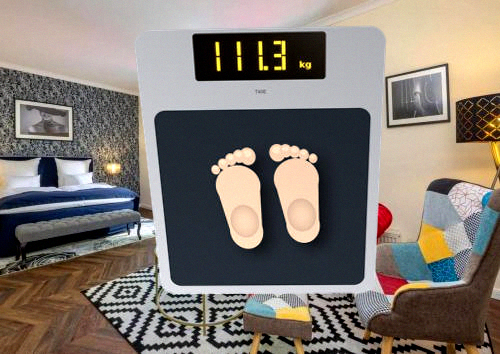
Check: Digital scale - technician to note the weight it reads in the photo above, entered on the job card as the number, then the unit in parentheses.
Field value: 111.3 (kg)
